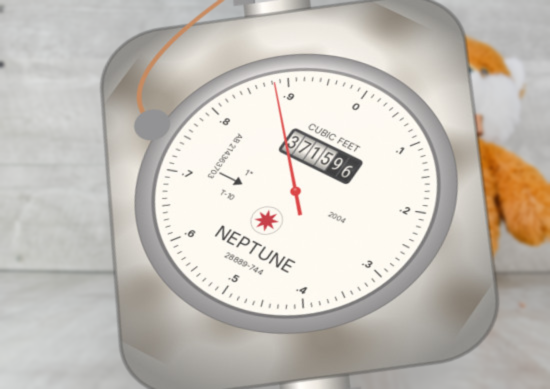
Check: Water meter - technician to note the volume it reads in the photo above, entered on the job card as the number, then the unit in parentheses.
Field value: 371595.88 (ft³)
